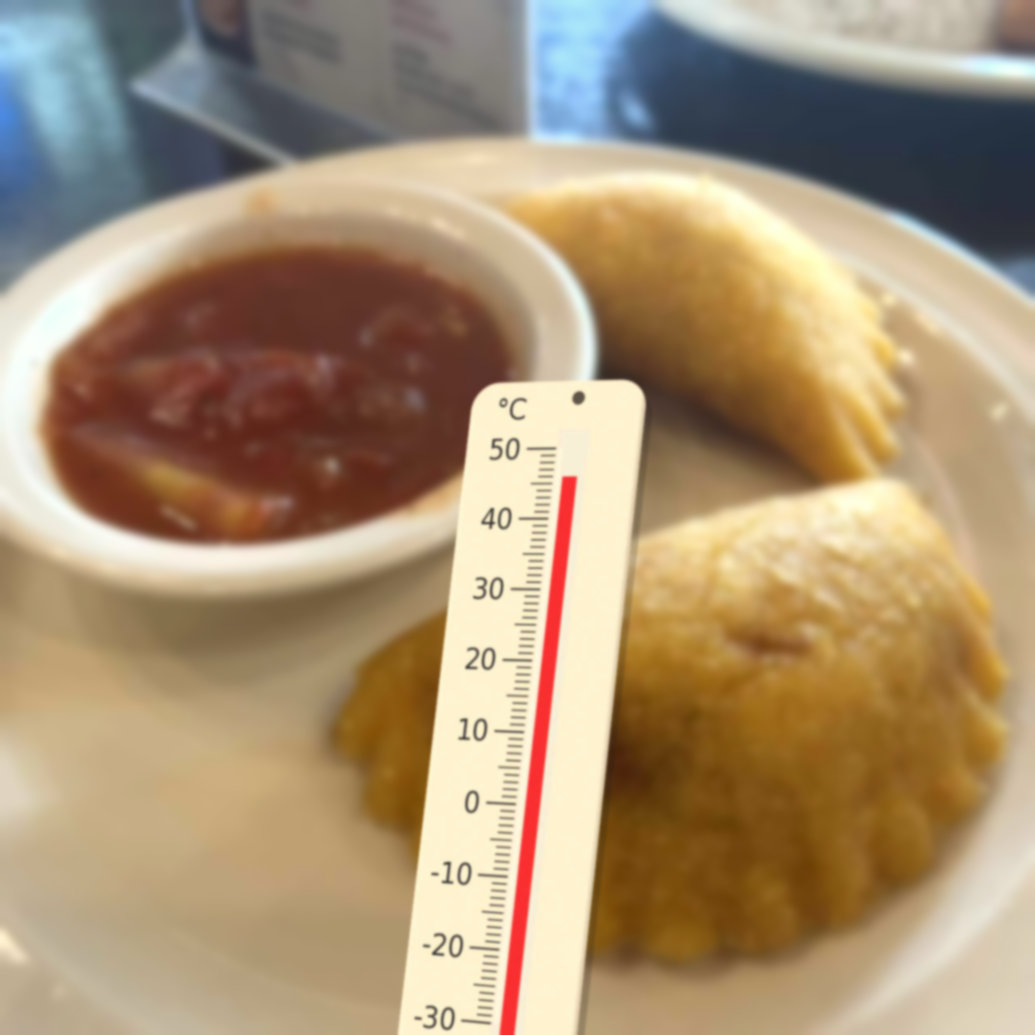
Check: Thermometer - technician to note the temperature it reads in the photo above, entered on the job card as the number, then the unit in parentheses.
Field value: 46 (°C)
